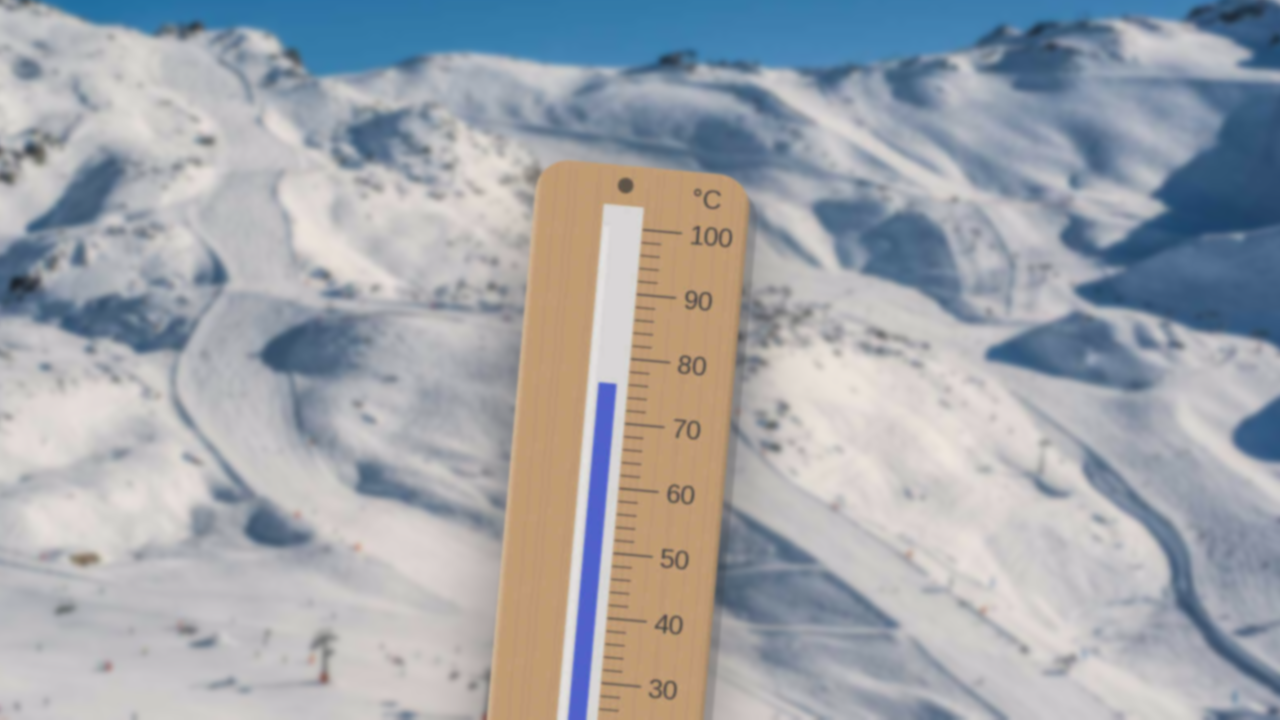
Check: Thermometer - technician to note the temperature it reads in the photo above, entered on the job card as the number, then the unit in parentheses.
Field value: 76 (°C)
